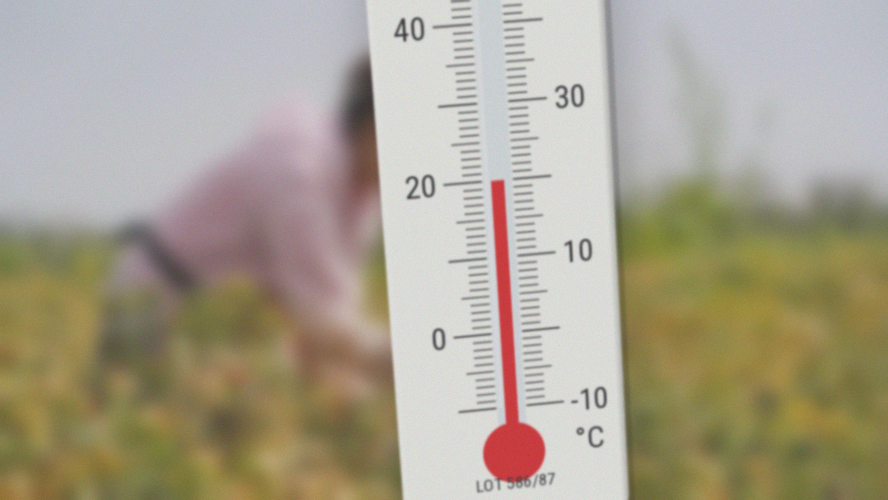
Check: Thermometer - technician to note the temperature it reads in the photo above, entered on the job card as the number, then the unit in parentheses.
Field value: 20 (°C)
